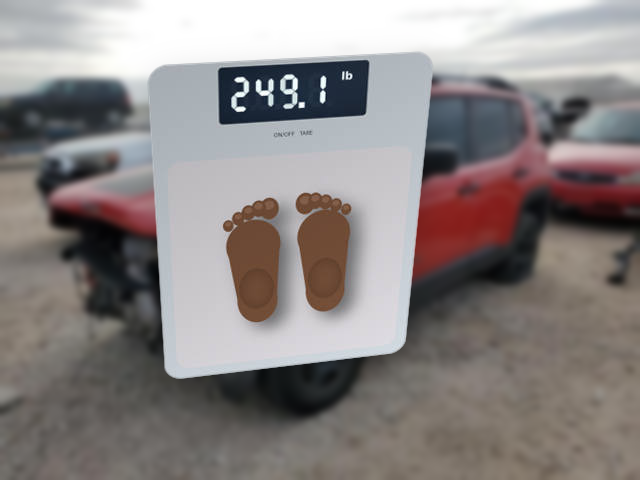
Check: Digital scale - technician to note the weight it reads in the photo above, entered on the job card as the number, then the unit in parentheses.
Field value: 249.1 (lb)
